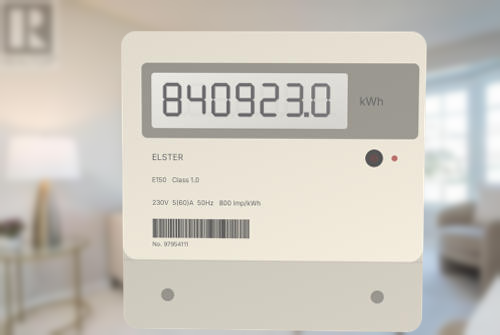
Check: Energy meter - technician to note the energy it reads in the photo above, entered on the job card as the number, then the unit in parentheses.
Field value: 840923.0 (kWh)
